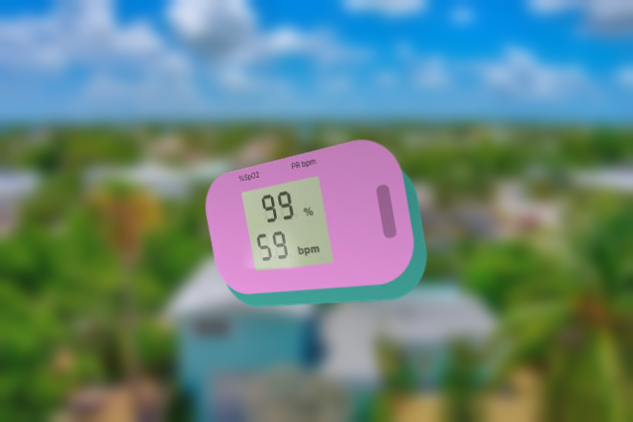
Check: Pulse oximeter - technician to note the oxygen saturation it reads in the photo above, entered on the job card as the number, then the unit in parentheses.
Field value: 99 (%)
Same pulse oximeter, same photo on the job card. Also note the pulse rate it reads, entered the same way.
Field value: 59 (bpm)
